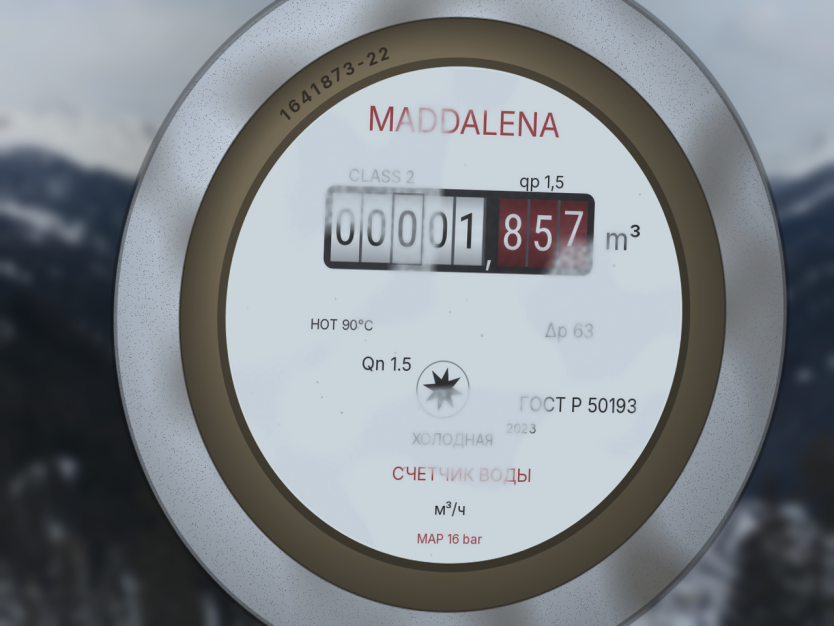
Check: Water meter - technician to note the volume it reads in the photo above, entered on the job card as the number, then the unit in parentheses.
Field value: 1.857 (m³)
